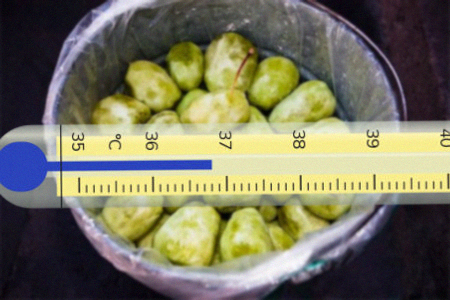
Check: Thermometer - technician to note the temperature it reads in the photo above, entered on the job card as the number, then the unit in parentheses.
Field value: 36.8 (°C)
